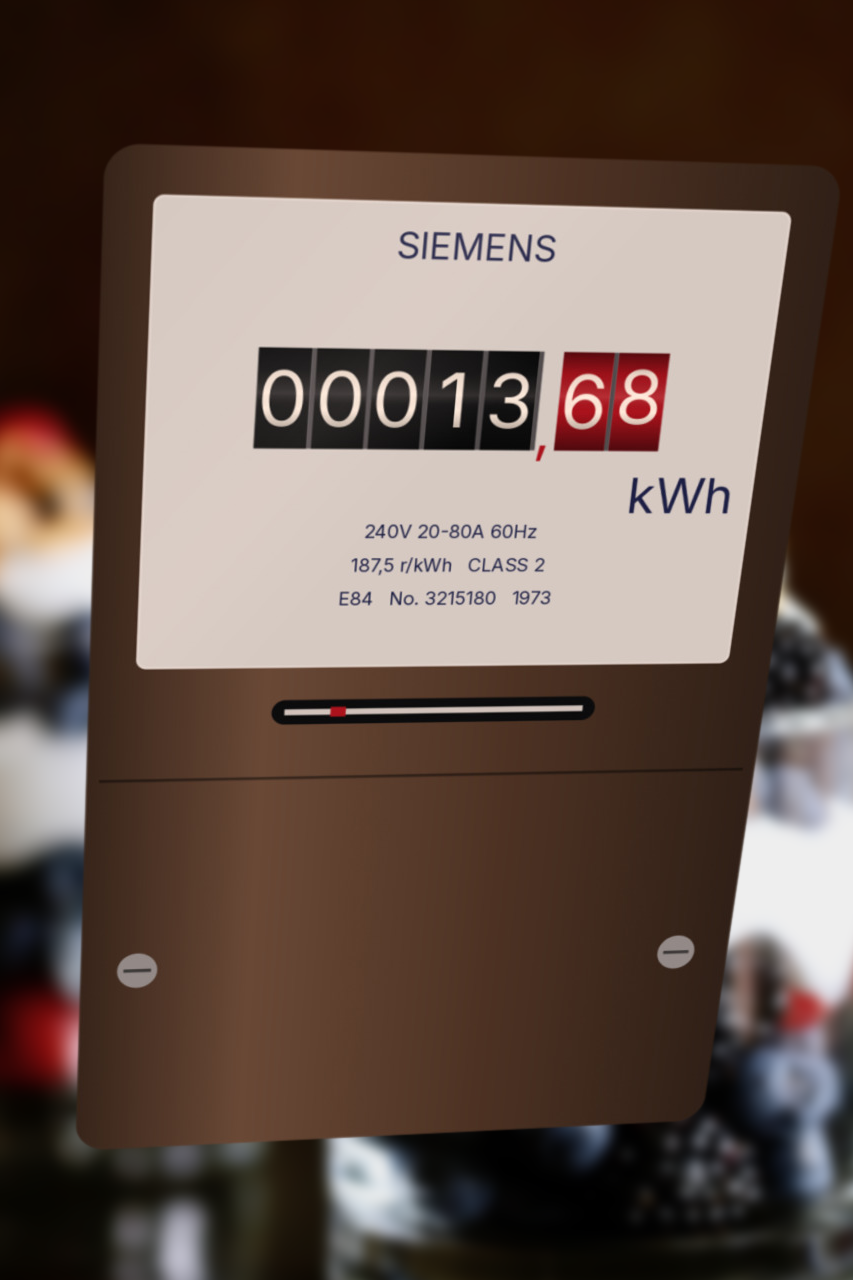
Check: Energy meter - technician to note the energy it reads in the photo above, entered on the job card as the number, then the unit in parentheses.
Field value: 13.68 (kWh)
